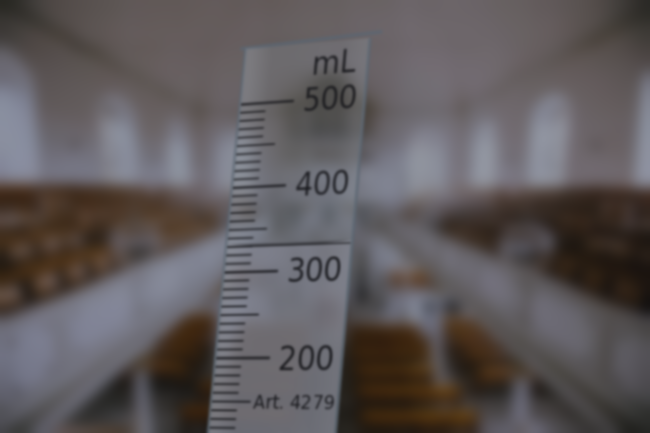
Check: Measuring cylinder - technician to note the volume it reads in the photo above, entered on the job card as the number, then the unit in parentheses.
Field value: 330 (mL)
